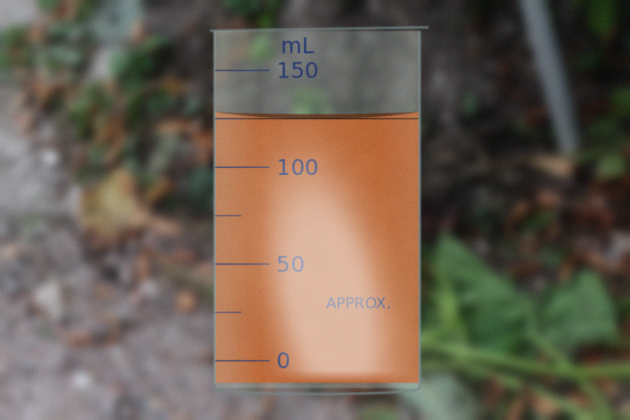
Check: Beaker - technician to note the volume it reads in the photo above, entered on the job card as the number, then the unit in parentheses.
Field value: 125 (mL)
